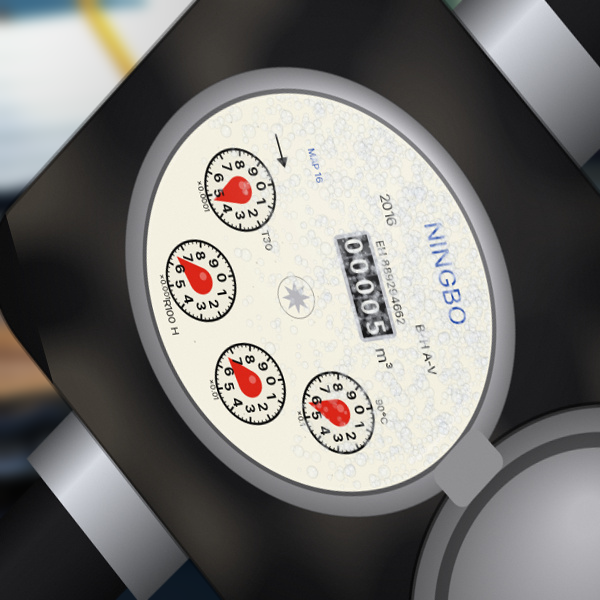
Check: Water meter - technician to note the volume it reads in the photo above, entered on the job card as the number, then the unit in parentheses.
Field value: 5.5664 (m³)
